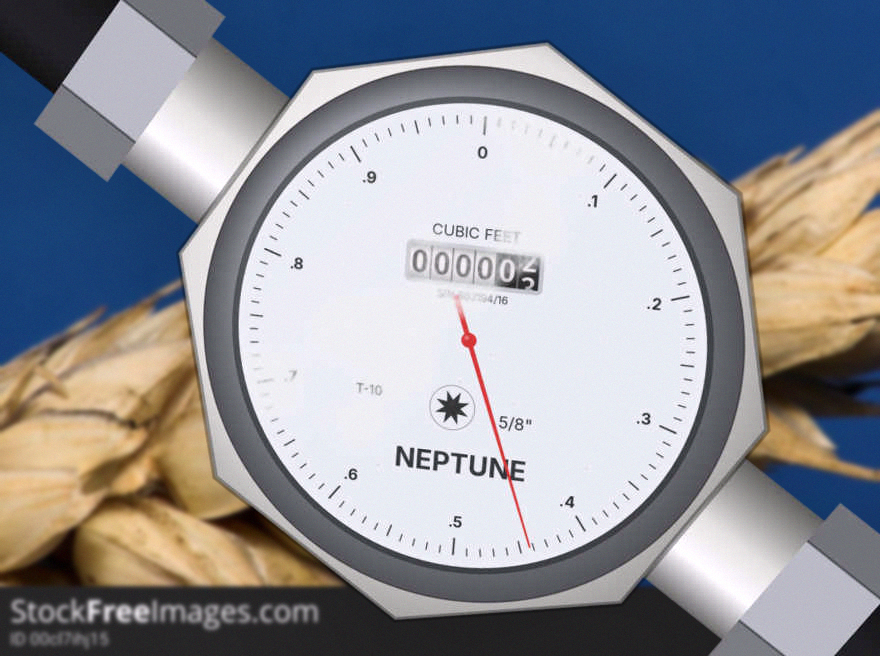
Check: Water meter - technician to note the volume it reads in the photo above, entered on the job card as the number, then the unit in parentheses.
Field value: 2.44 (ft³)
